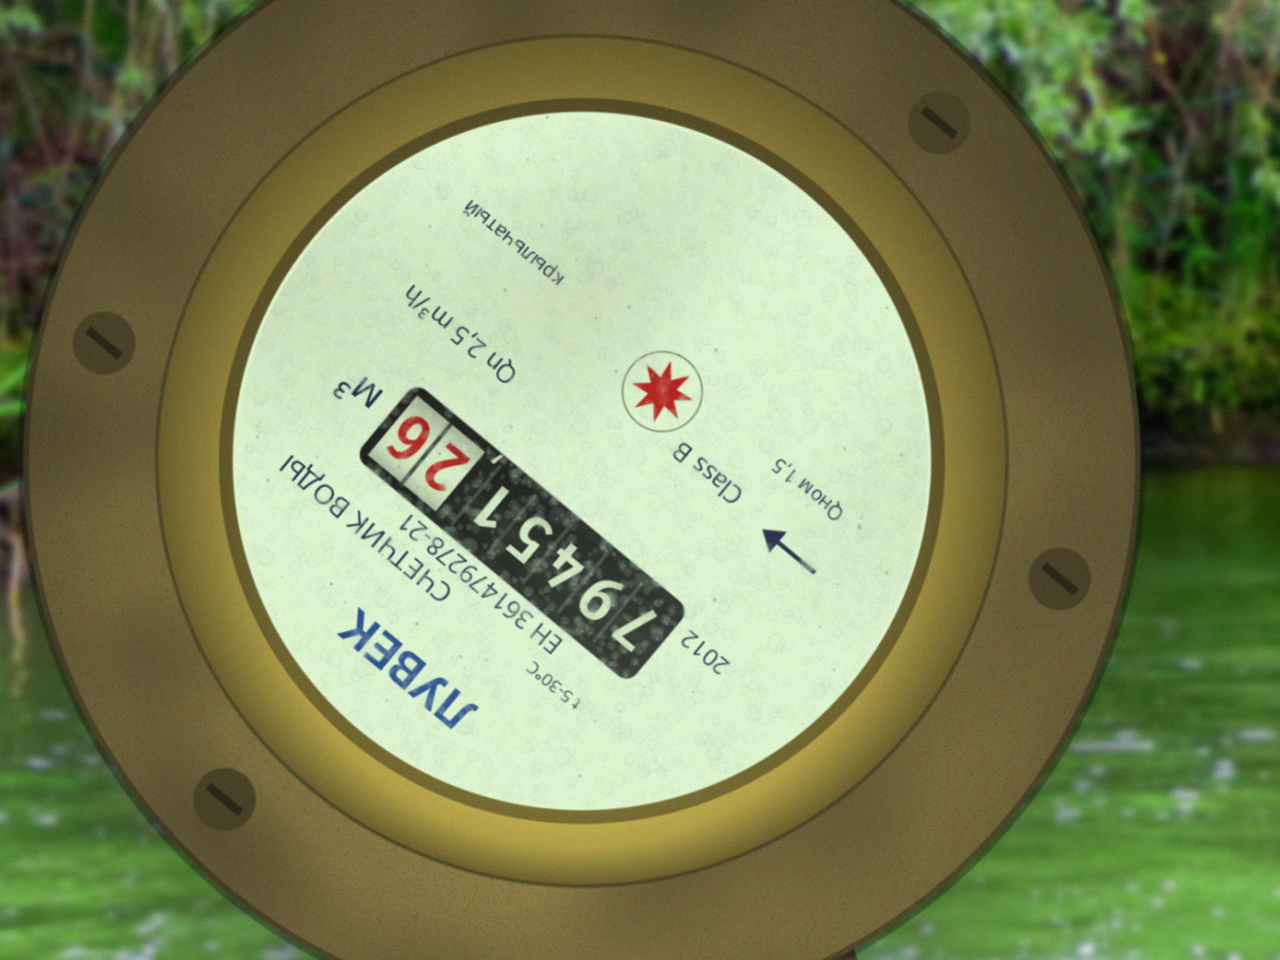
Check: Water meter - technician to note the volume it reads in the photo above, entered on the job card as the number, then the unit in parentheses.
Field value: 79451.26 (m³)
